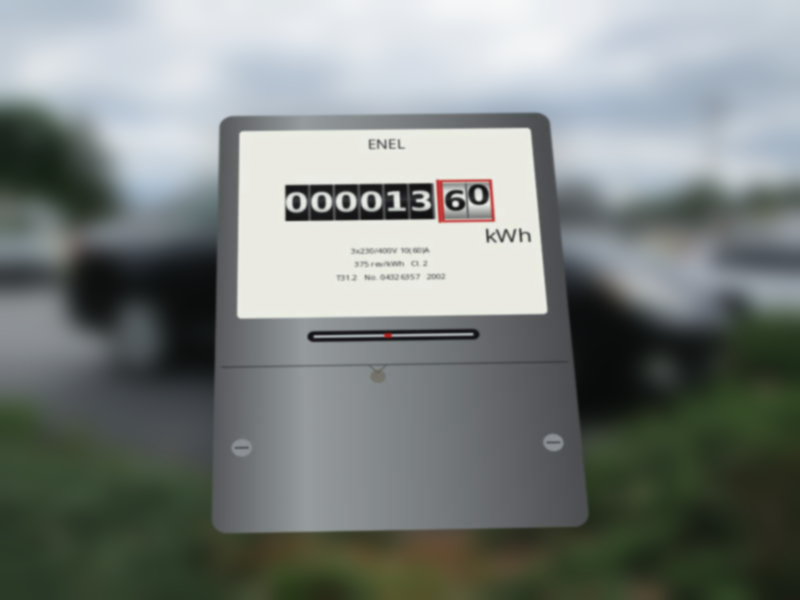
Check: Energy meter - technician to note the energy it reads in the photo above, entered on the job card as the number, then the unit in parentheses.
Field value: 13.60 (kWh)
